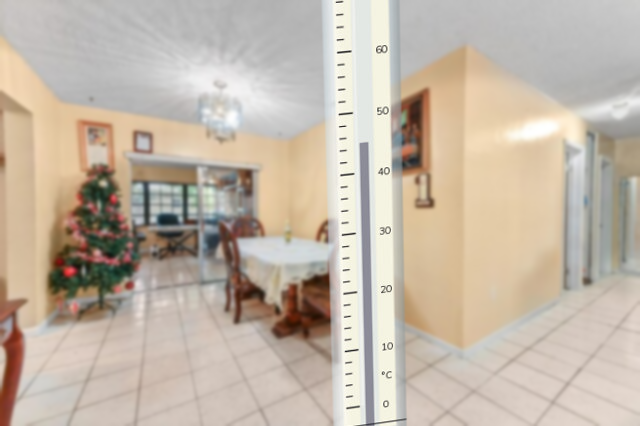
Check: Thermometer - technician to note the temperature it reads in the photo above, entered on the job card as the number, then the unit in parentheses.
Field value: 45 (°C)
